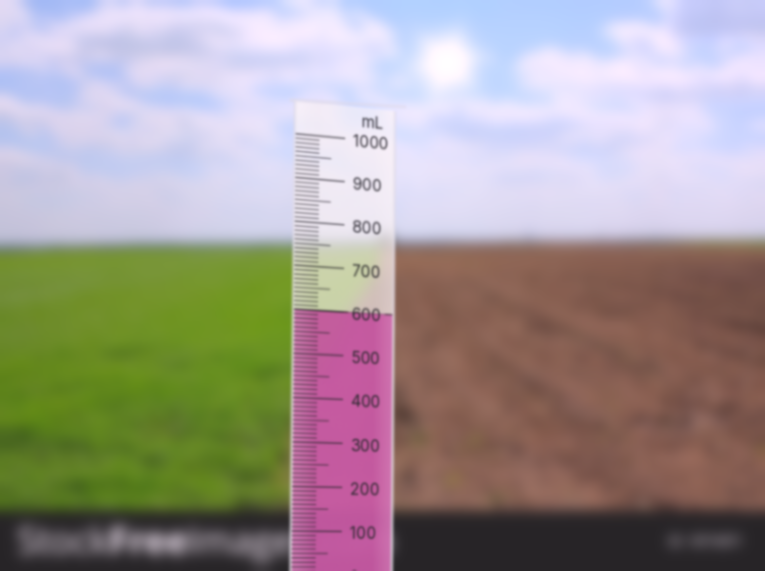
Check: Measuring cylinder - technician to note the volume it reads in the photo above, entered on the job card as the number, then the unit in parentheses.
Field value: 600 (mL)
